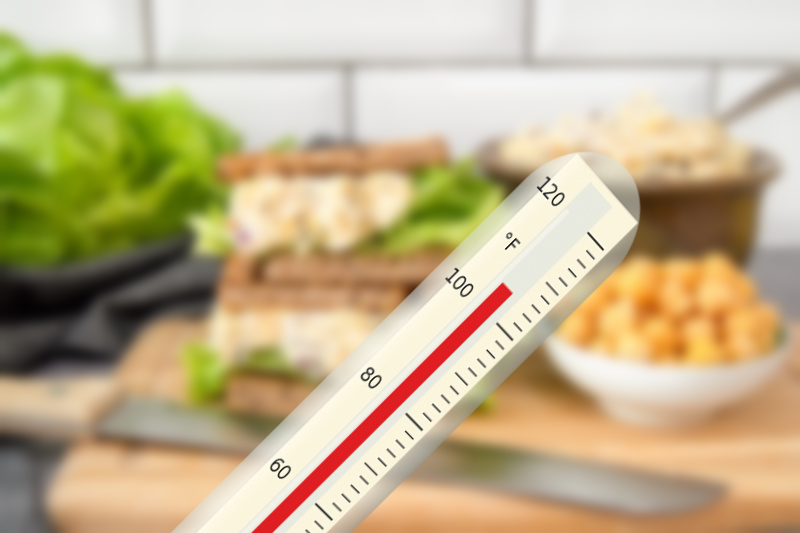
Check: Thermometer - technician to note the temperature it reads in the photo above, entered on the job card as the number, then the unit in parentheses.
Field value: 105 (°F)
